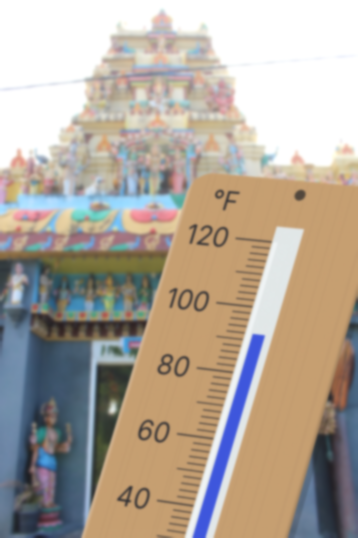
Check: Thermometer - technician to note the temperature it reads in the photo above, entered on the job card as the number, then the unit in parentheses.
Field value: 92 (°F)
